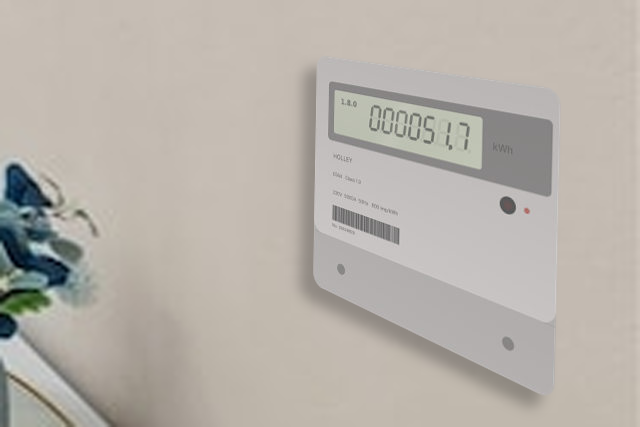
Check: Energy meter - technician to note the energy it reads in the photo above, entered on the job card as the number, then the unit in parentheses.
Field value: 51.7 (kWh)
